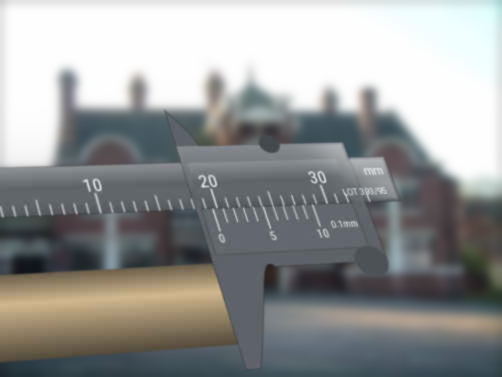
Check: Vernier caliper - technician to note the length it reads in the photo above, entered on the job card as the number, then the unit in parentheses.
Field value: 19.6 (mm)
